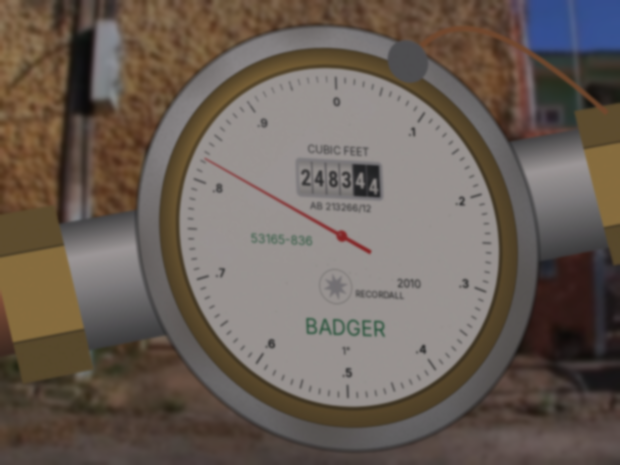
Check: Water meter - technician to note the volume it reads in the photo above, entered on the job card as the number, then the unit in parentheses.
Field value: 248343.82 (ft³)
